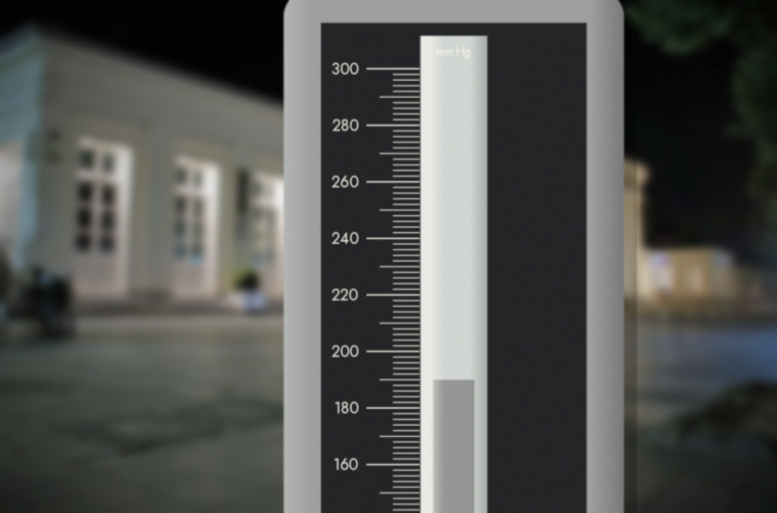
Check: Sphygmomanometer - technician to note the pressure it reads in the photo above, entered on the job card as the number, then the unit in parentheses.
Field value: 190 (mmHg)
